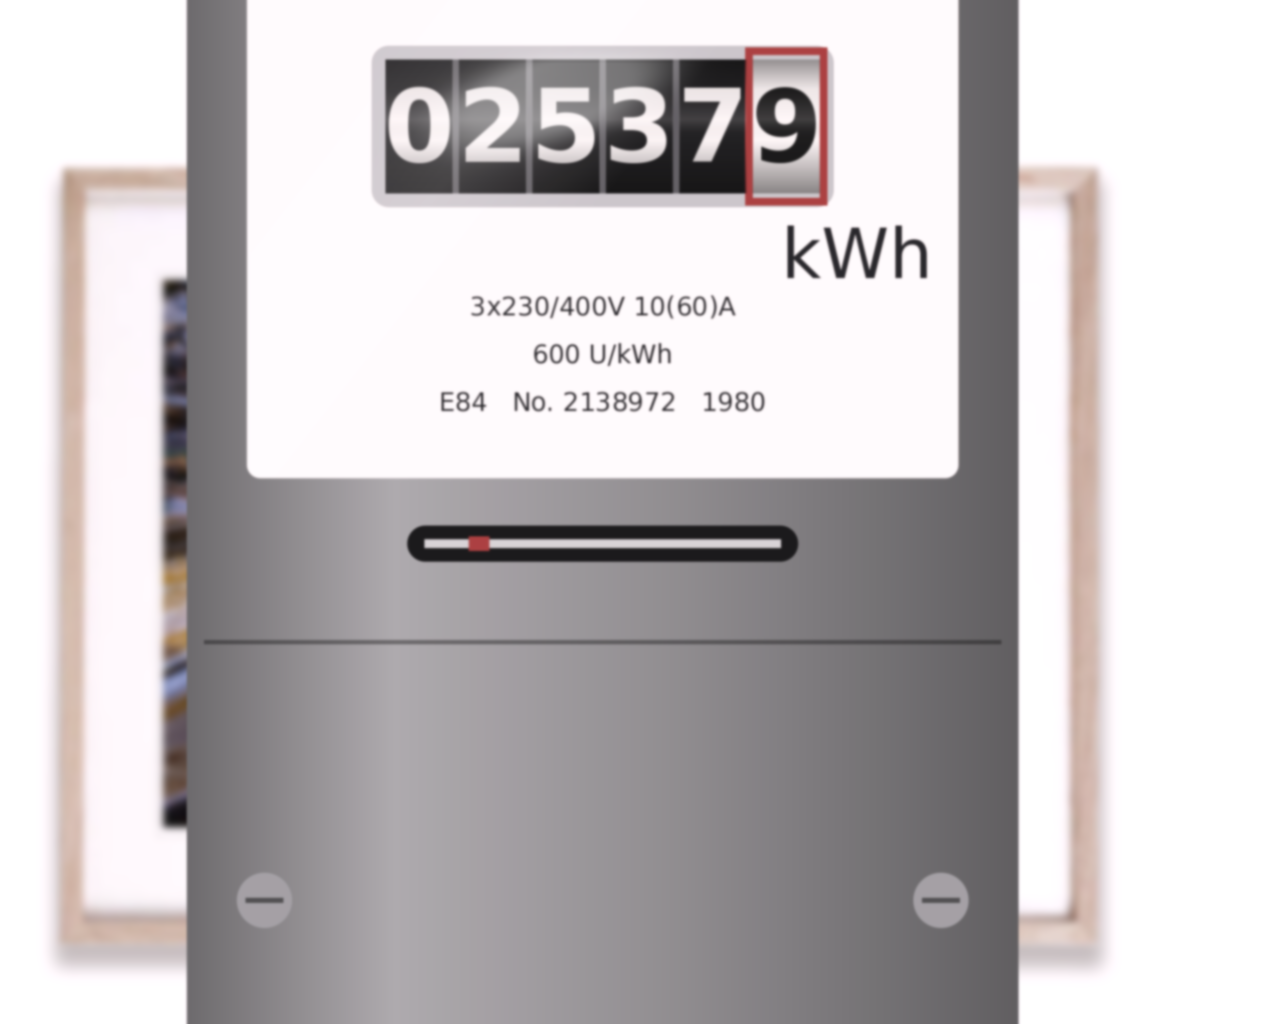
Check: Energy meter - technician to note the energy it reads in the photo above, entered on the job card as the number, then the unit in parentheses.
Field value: 2537.9 (kWh)
